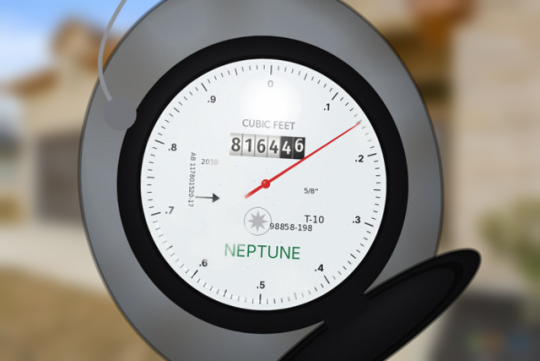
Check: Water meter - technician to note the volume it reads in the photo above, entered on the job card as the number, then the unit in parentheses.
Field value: 816446.15 (ft³)
